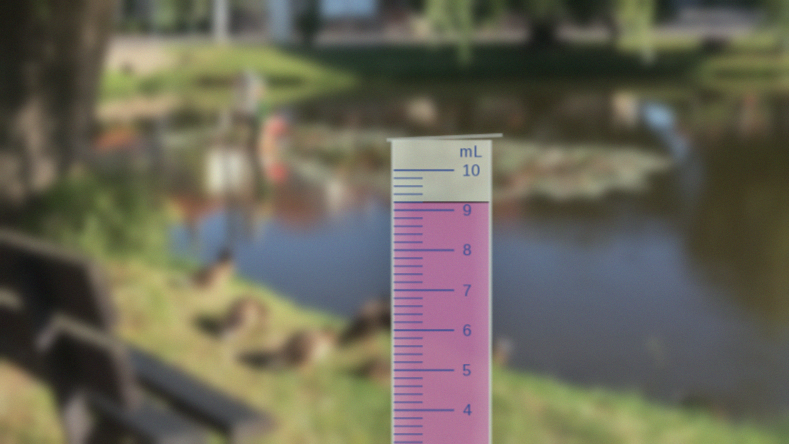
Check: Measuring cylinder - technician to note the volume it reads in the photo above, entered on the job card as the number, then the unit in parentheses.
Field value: 9.2 (mL)
